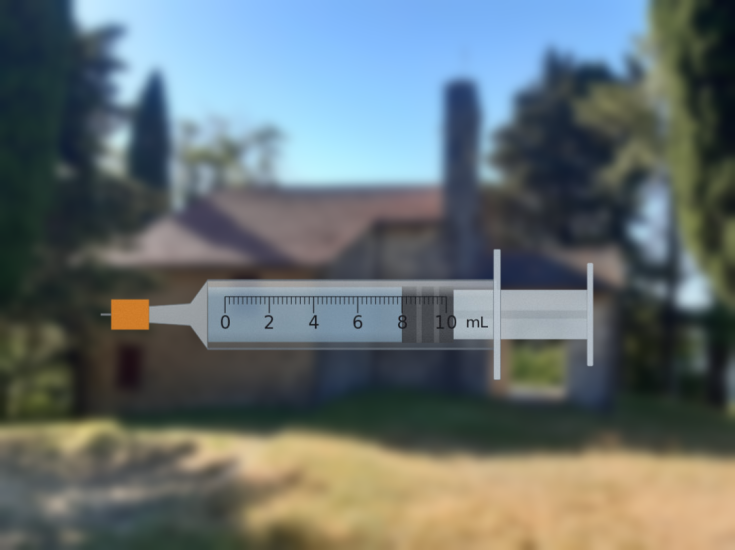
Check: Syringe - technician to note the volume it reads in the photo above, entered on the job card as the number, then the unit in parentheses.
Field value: 8 (mL)
